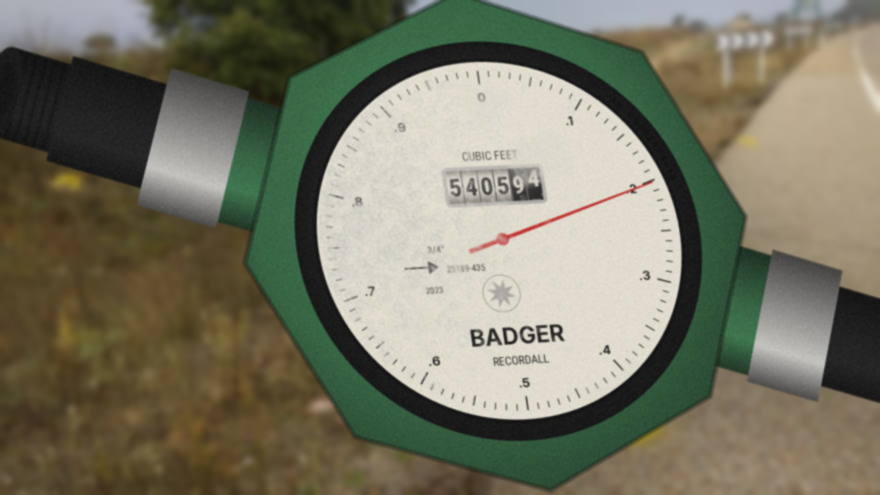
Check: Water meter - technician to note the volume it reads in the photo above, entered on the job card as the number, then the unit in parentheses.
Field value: 540594.20 (ft³)
